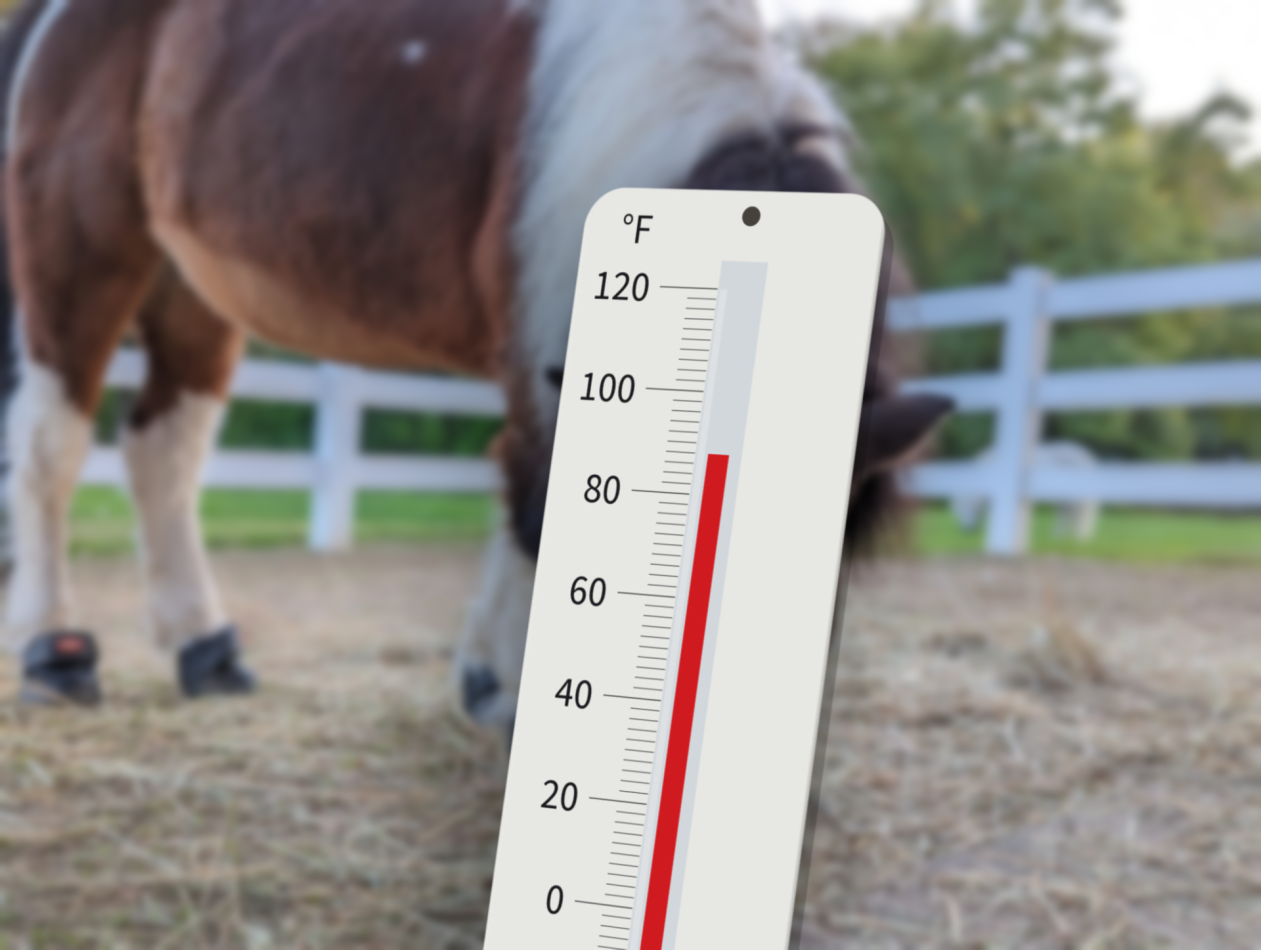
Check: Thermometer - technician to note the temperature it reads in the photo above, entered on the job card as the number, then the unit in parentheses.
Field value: 88 (°F)
